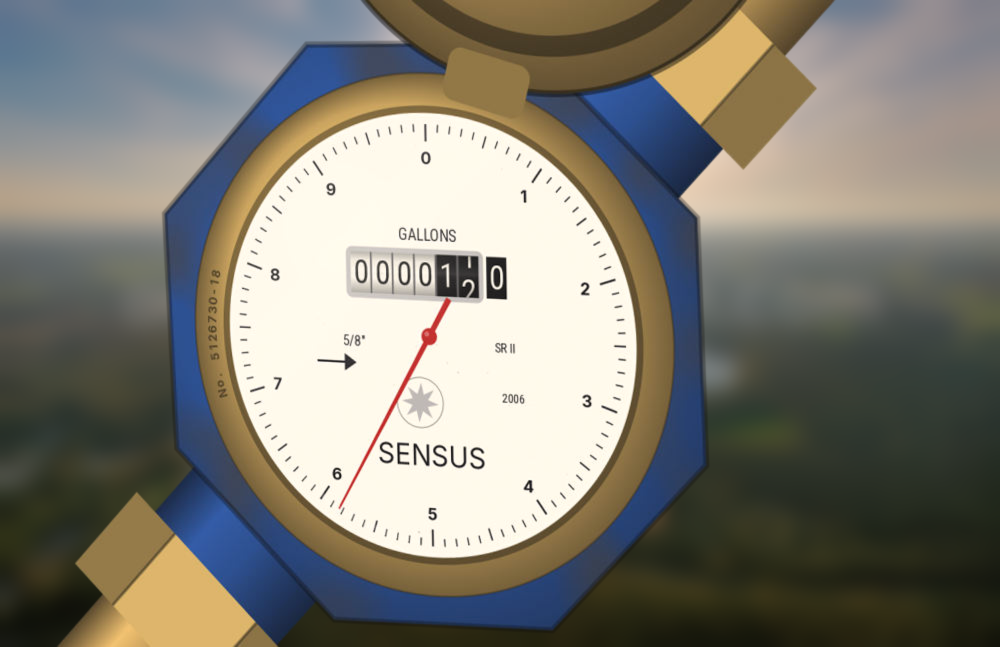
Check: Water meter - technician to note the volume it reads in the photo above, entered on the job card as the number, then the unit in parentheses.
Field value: 115.8 (gal)
